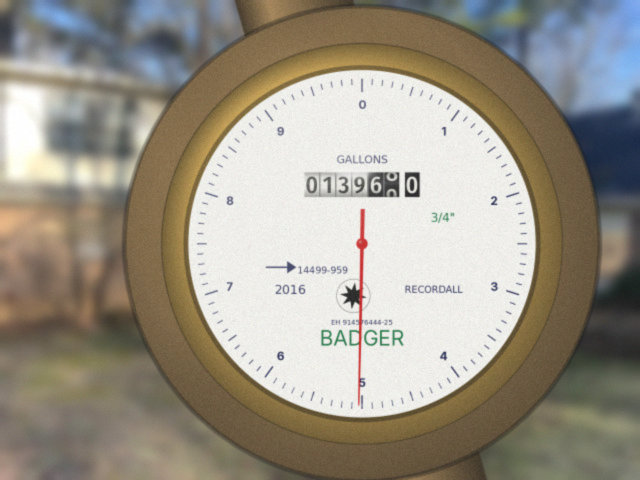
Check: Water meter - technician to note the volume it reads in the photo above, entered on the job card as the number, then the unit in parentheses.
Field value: 139685.0 (gal)
